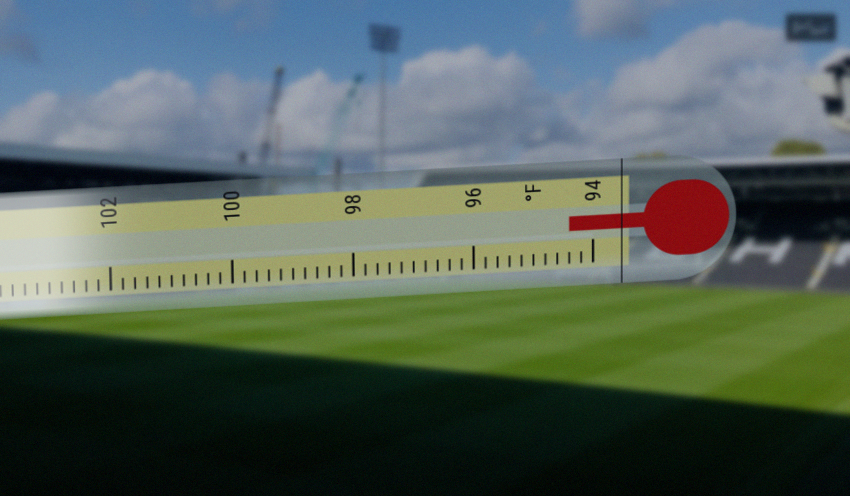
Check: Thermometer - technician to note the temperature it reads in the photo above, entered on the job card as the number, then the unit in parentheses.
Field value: 94.4 (°F)
